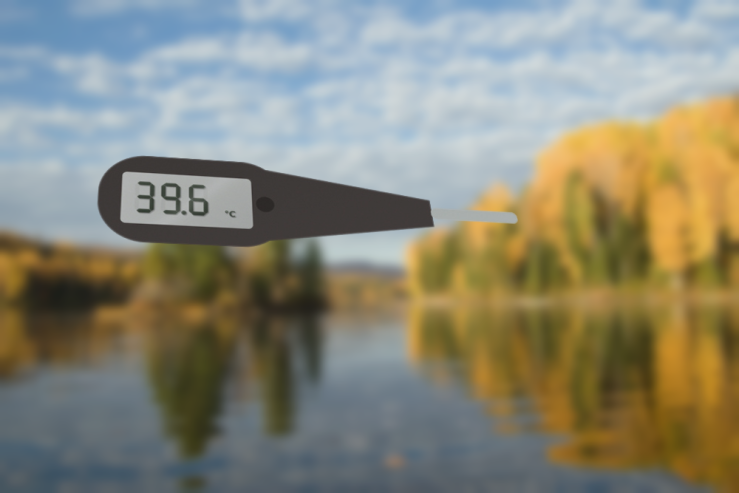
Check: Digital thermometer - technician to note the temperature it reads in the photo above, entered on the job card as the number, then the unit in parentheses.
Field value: 39.6 (°C)
